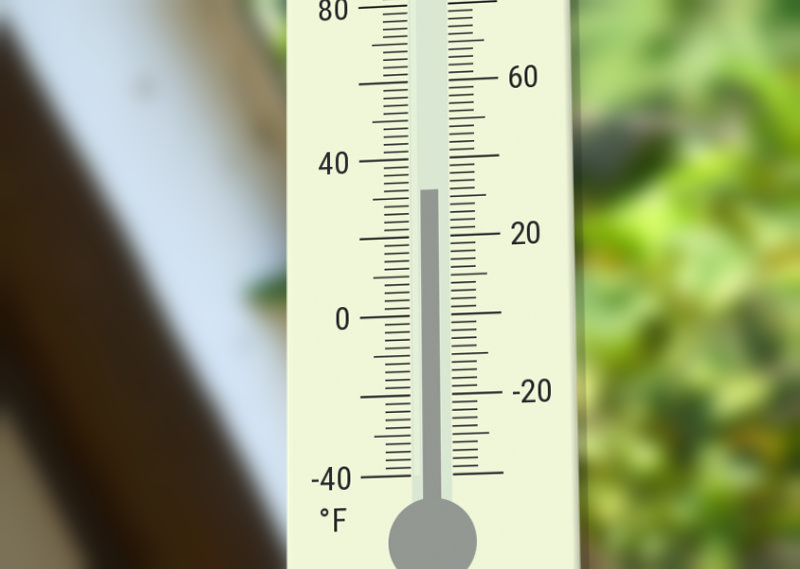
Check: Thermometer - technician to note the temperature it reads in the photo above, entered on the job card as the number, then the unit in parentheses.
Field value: 32 (°F)
